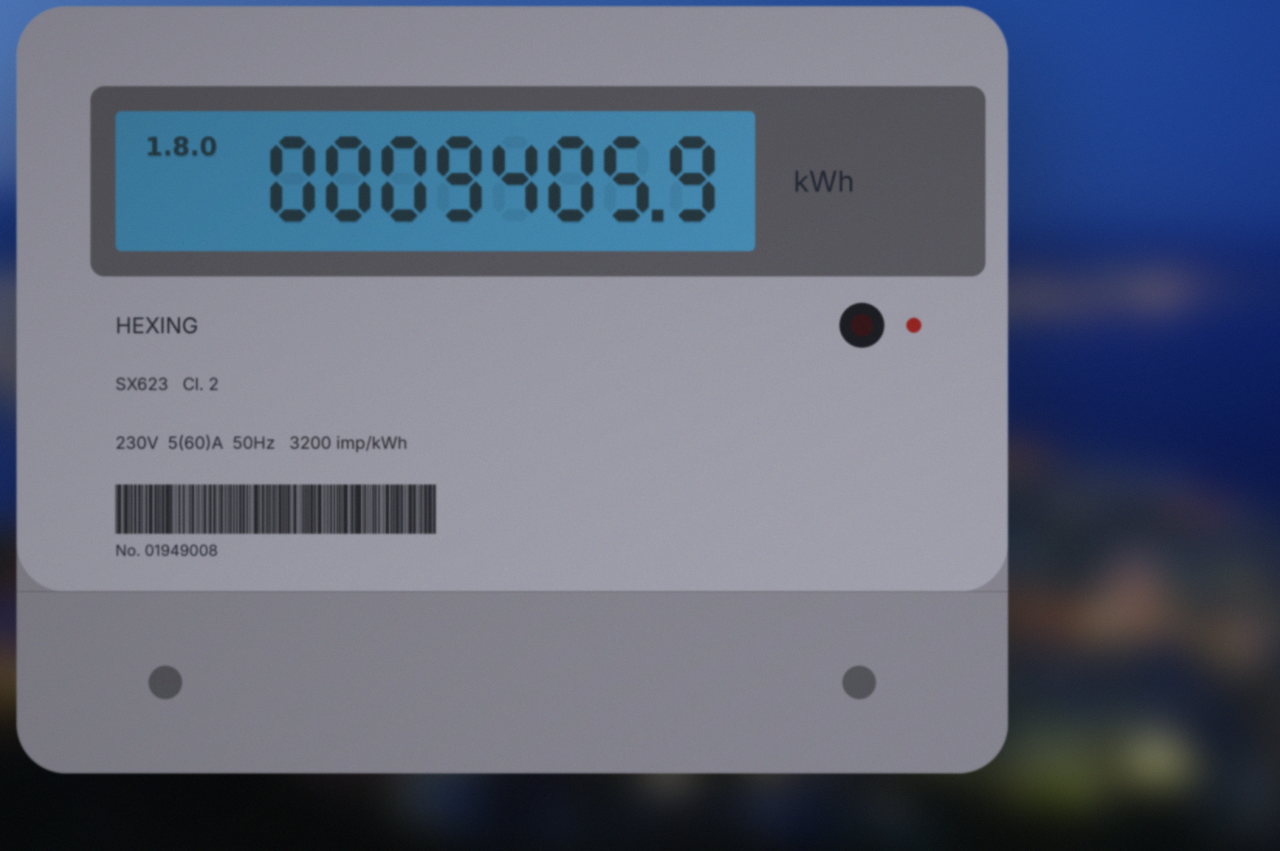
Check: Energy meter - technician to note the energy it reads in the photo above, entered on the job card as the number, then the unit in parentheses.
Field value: 9405.9 (kWh)
